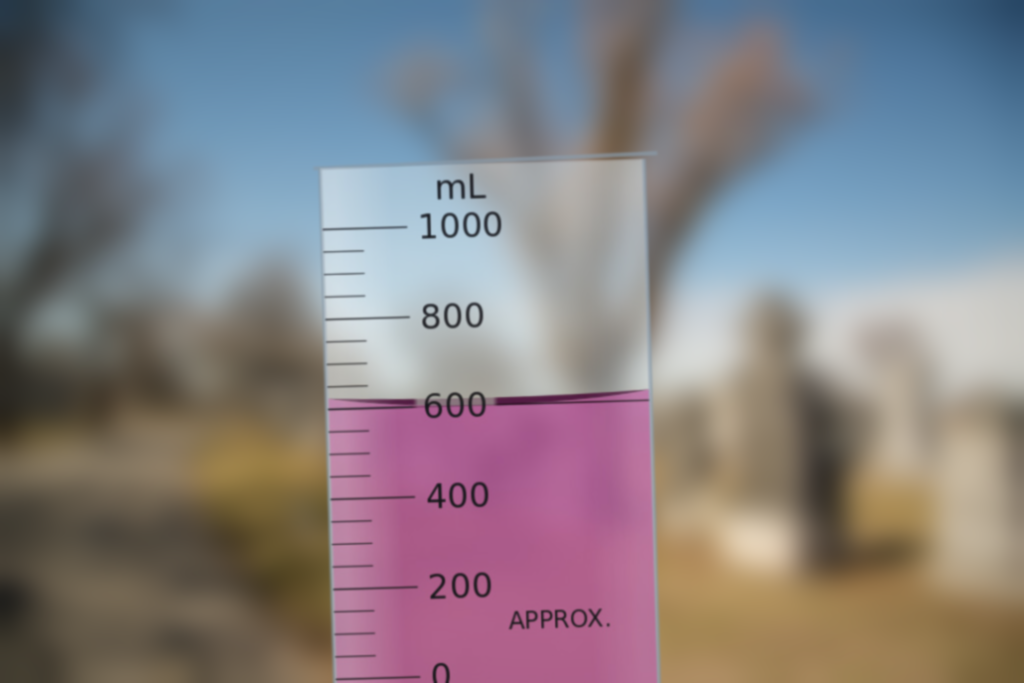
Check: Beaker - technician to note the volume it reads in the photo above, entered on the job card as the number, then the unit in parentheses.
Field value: 600 (mL)
